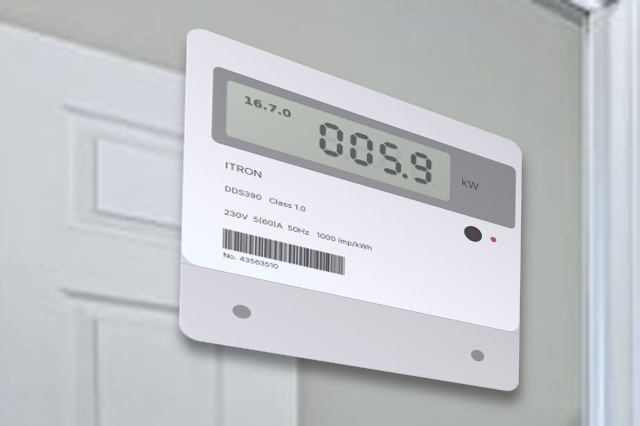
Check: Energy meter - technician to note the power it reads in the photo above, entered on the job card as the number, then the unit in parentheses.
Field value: 5.9 (kW)
